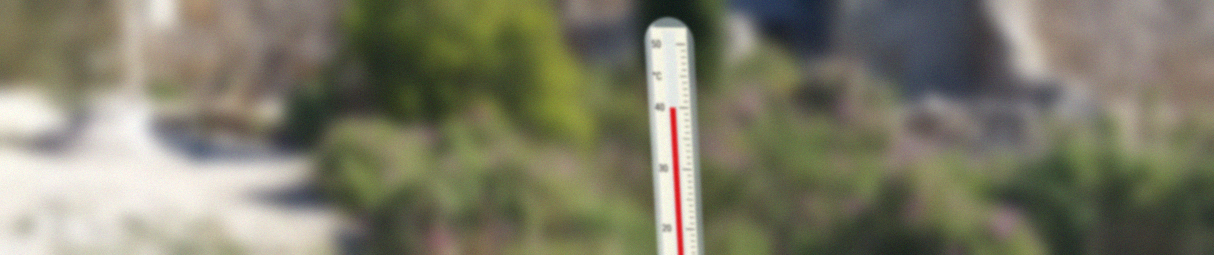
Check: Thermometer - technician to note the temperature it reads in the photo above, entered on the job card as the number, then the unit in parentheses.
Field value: 40 (°C)
